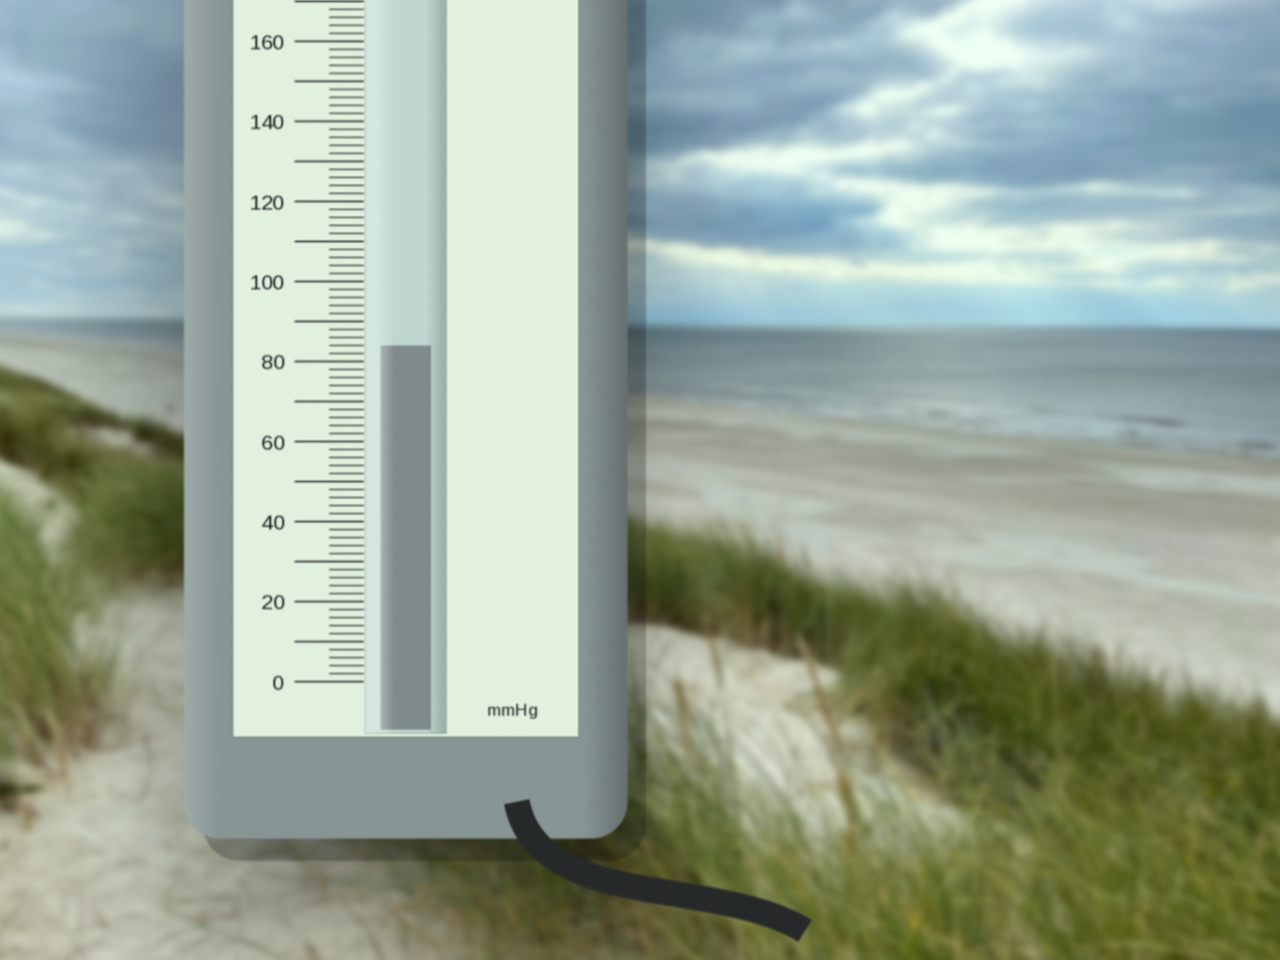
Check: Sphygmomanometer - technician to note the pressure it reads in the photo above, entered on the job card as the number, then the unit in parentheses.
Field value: 84 (mmHg)
